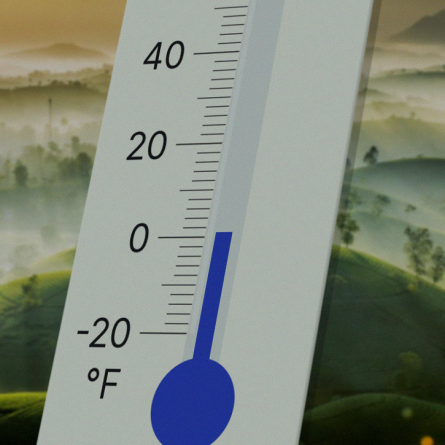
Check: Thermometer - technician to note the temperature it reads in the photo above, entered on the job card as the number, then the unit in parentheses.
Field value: 1 (°F)
